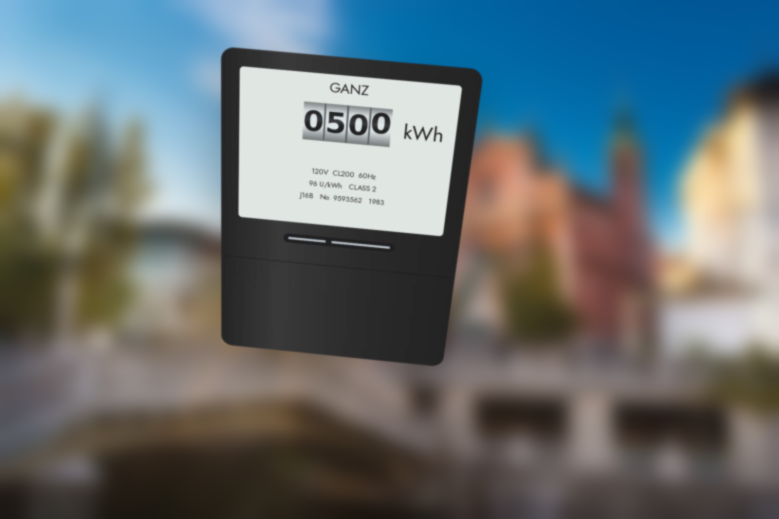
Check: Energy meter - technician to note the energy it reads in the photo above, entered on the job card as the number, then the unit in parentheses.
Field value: 500 (kWh)
